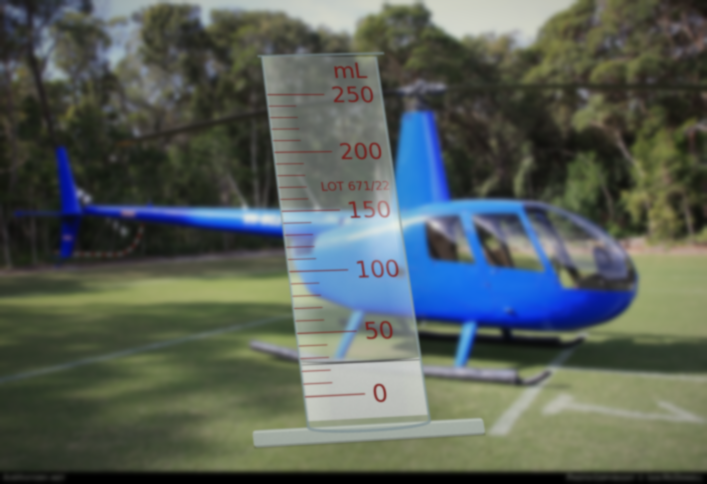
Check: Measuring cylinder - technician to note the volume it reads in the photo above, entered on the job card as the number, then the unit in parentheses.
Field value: 25 (mL)
